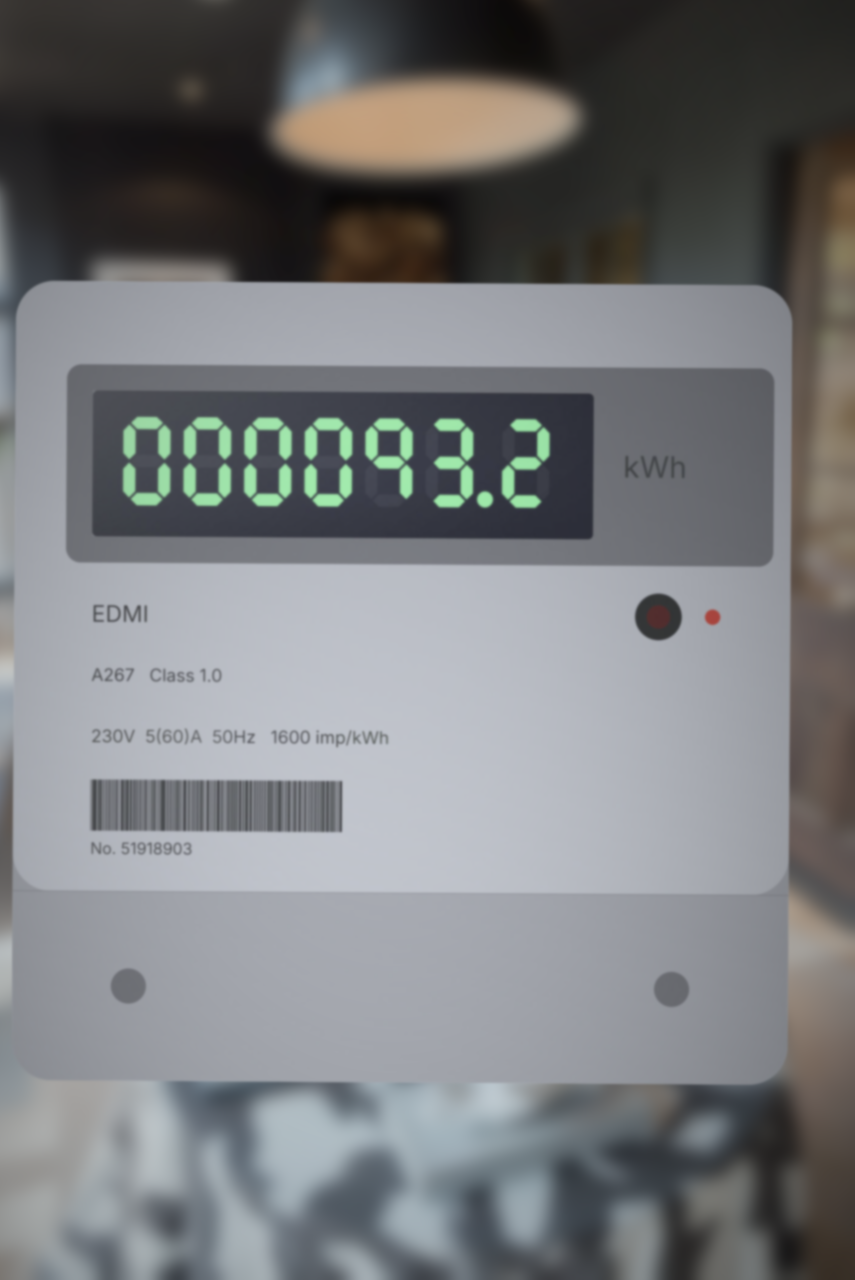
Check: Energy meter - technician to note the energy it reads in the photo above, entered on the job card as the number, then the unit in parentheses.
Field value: 93.2 (kWh)
